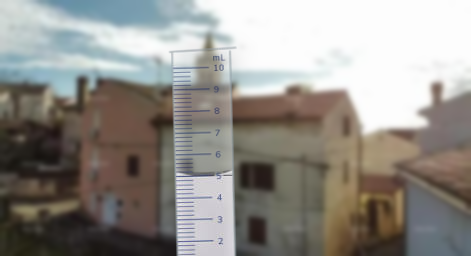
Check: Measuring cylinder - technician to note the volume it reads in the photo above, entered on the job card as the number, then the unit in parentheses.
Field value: 5 (mL)
